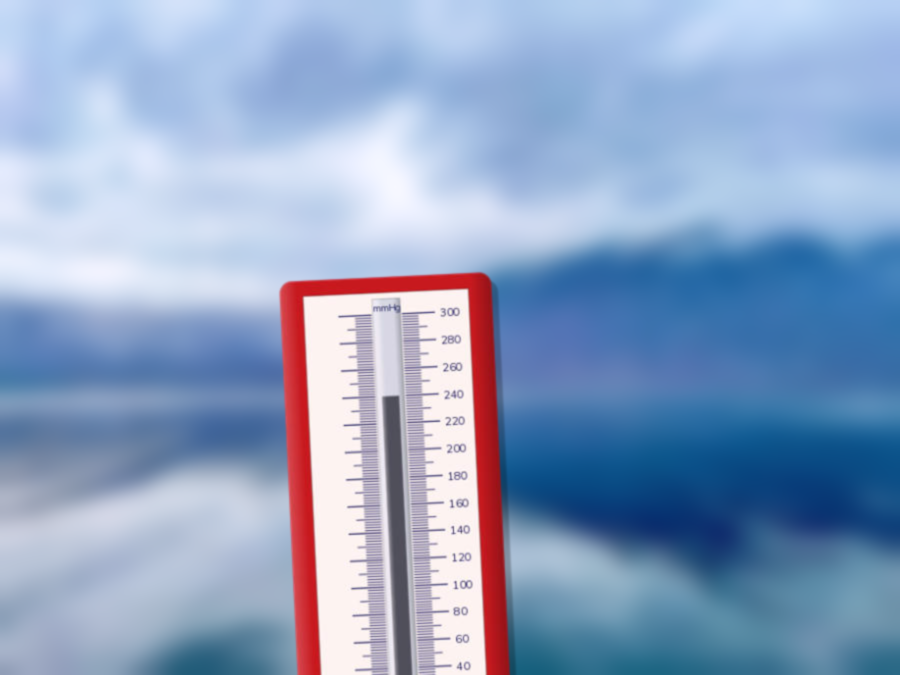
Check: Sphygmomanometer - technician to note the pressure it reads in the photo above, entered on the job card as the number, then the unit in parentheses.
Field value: 240 (mmHg)
